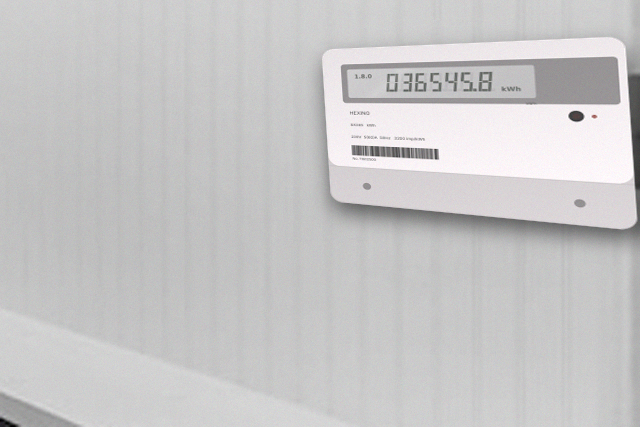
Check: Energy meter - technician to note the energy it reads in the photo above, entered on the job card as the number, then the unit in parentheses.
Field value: 36545.8 (kWh)
